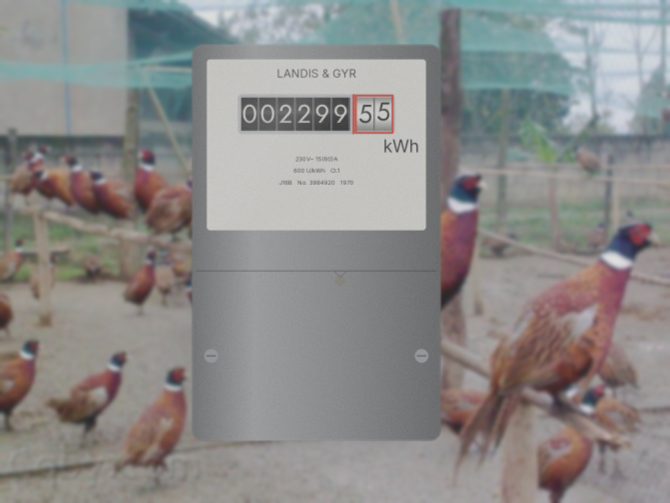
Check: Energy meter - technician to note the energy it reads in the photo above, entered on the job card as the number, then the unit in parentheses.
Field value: 2299.55 (kWh)
